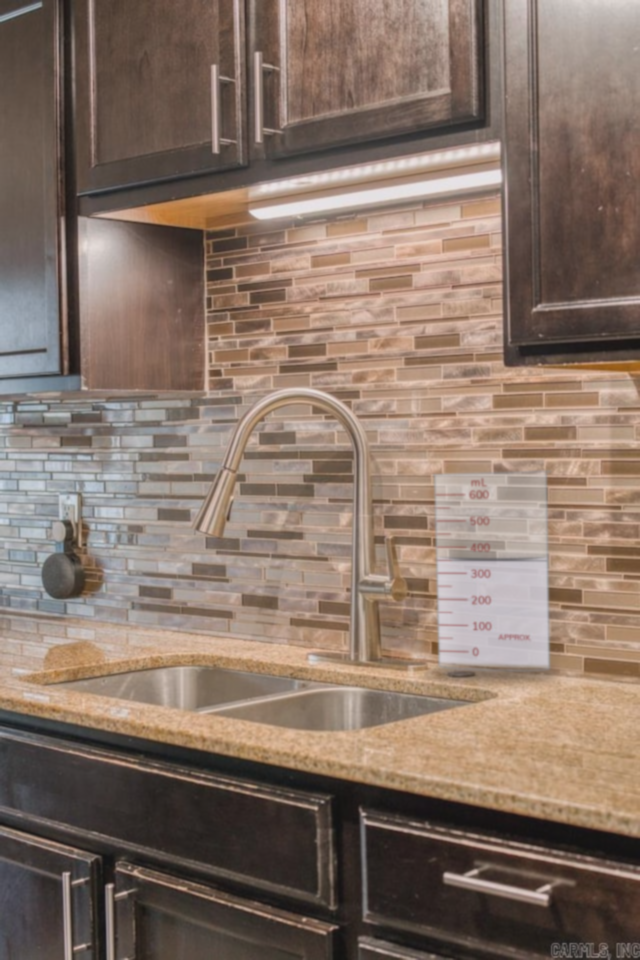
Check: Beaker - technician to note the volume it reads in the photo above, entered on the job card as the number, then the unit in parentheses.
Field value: 350 (mL)
